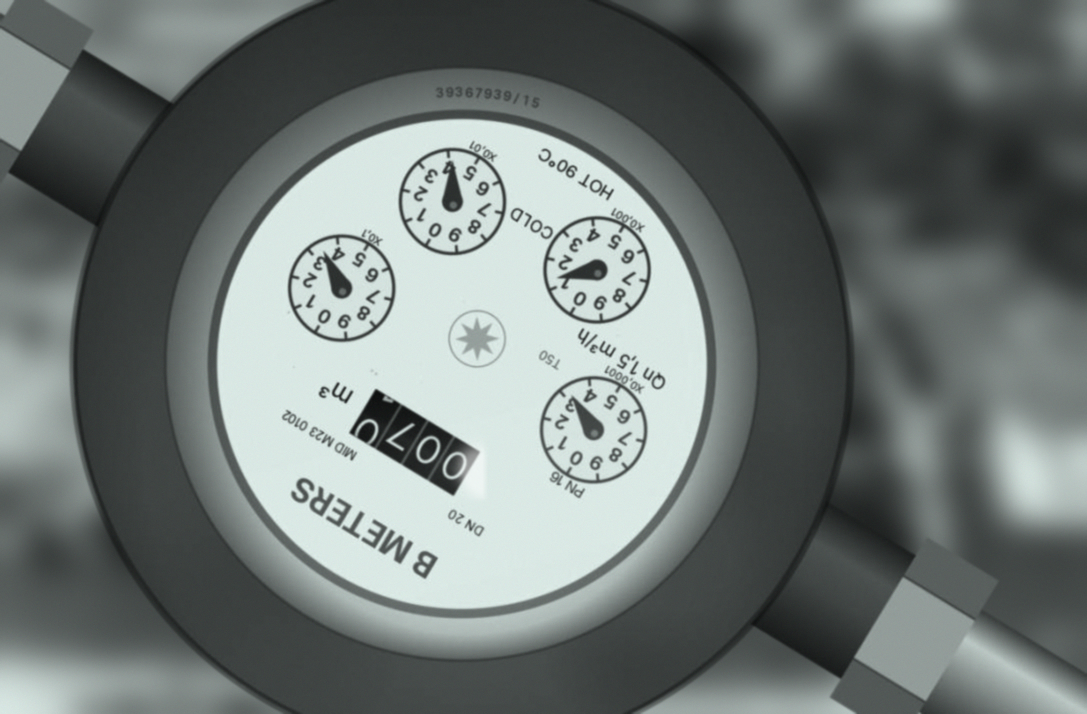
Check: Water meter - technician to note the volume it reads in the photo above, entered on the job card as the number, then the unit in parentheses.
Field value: 70.3413 (m³)
